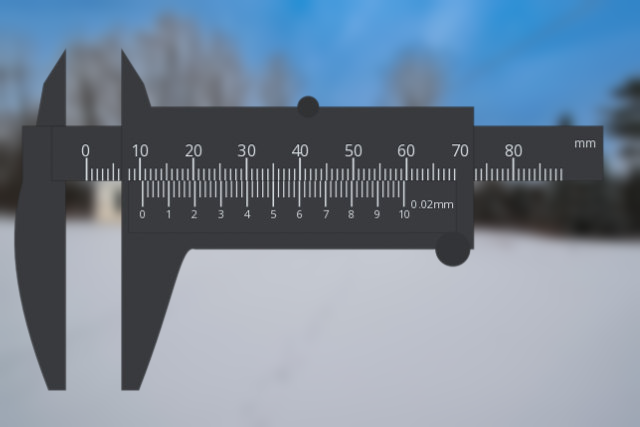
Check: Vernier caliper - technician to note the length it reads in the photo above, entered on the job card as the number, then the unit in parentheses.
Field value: 10.5 (mm)
